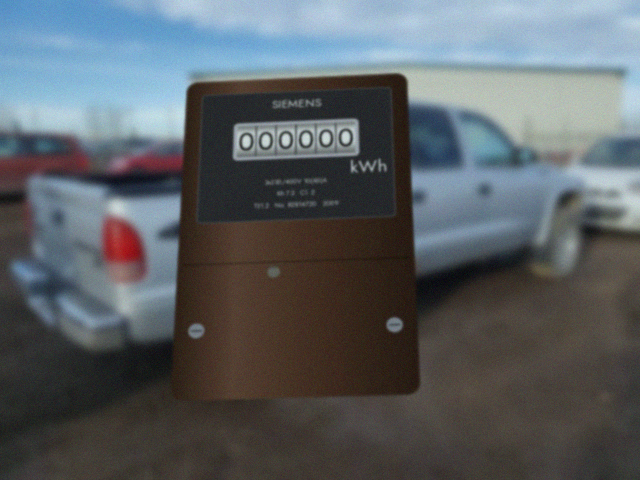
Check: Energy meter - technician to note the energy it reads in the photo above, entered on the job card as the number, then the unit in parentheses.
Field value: 0 (kWh)
